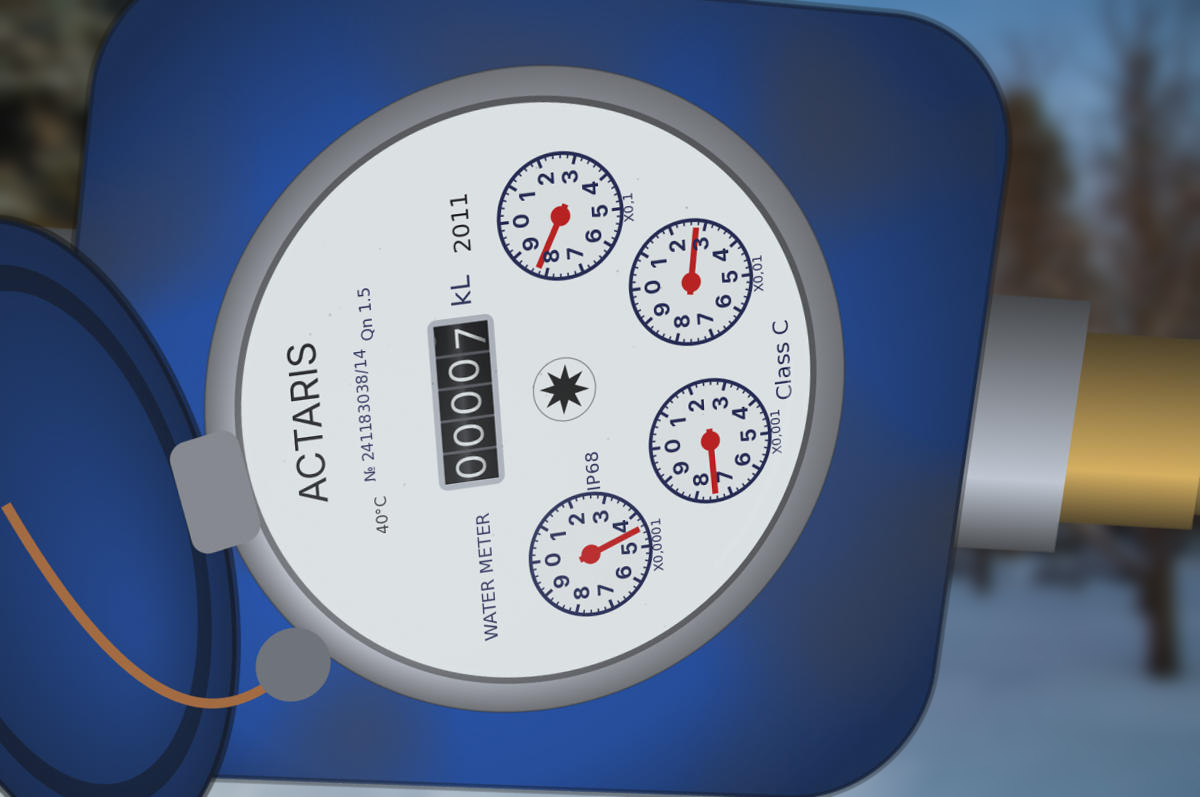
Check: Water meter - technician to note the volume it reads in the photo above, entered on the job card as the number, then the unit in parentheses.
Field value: 6.8274 (kL)
